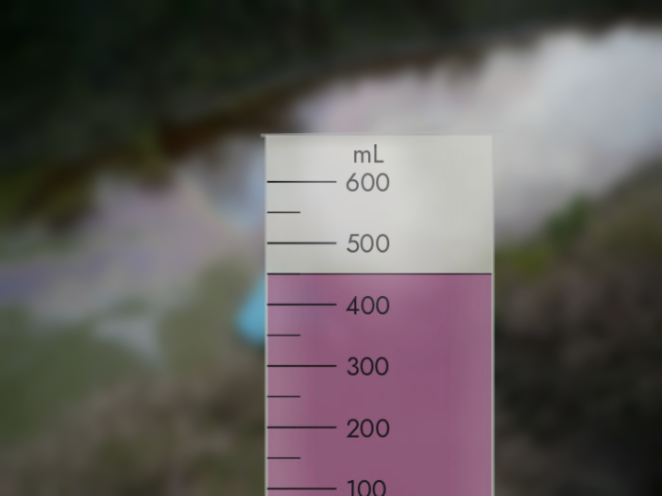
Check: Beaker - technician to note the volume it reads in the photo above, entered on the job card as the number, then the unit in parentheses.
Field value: 450 (mL)
